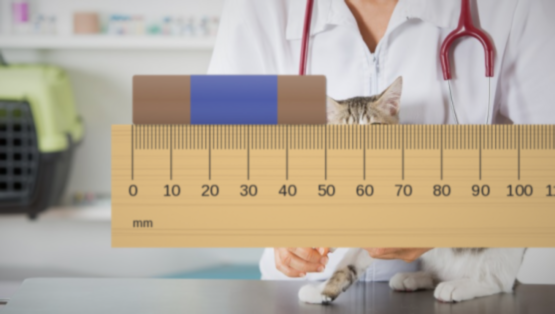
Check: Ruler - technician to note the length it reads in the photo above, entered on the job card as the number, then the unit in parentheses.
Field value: 50 (mm)
